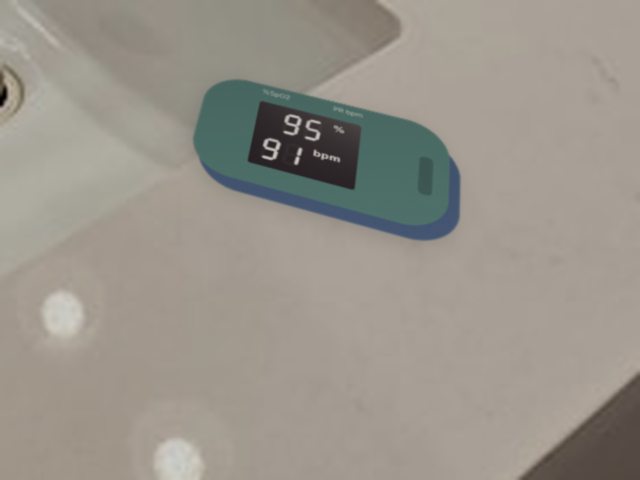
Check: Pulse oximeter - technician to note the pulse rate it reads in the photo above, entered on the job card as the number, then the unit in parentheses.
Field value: 91 (bpm)
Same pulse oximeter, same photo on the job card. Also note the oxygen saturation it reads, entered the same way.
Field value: 95 (%)
